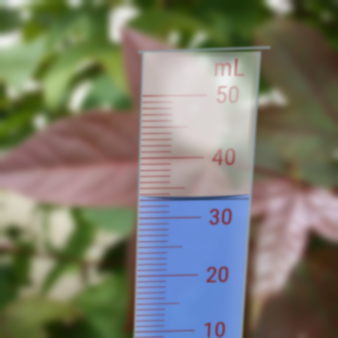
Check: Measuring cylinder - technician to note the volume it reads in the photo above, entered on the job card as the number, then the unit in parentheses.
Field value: 33 (mL)
